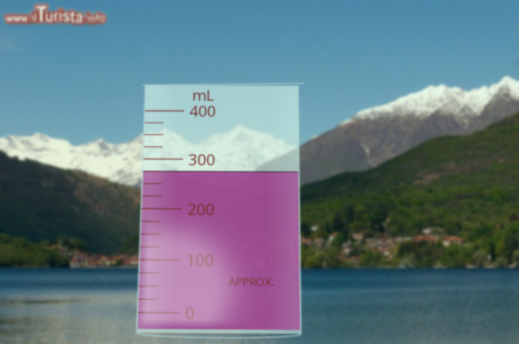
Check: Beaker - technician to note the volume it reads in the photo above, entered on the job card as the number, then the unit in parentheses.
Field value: 275 (mL)
